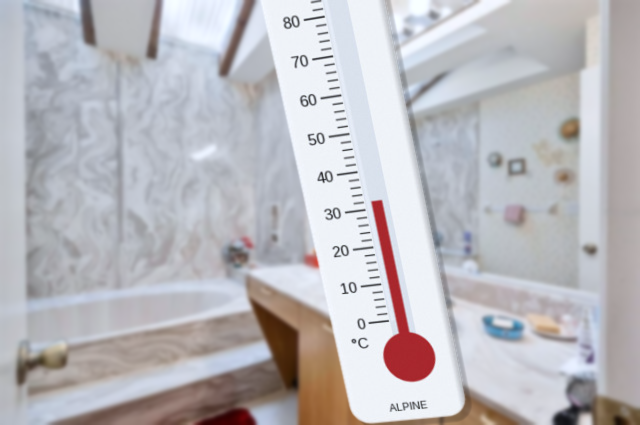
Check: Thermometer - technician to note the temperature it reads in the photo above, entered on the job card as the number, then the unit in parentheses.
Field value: 32 (°C)
